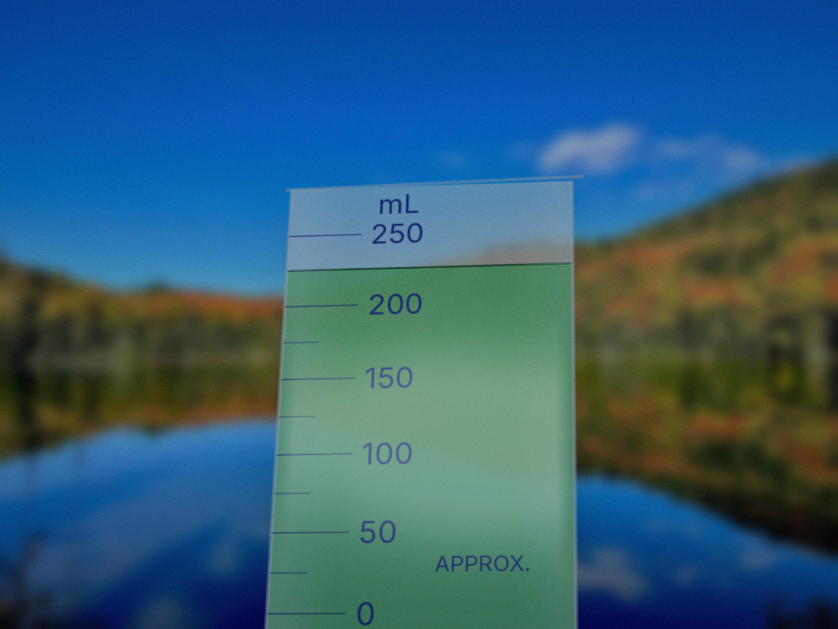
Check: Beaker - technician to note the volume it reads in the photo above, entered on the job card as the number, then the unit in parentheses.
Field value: 225 (mL)
